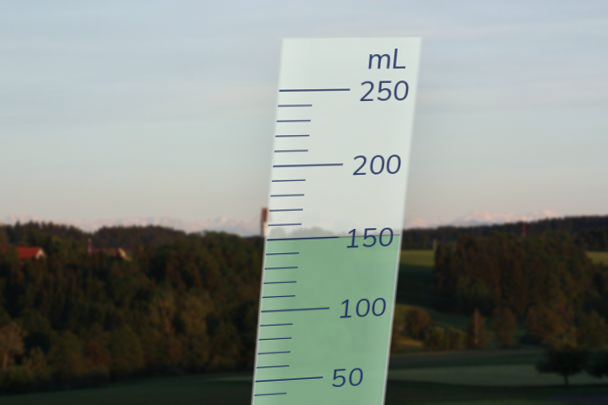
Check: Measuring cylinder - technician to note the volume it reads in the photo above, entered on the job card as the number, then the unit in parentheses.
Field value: 150 (mL)
